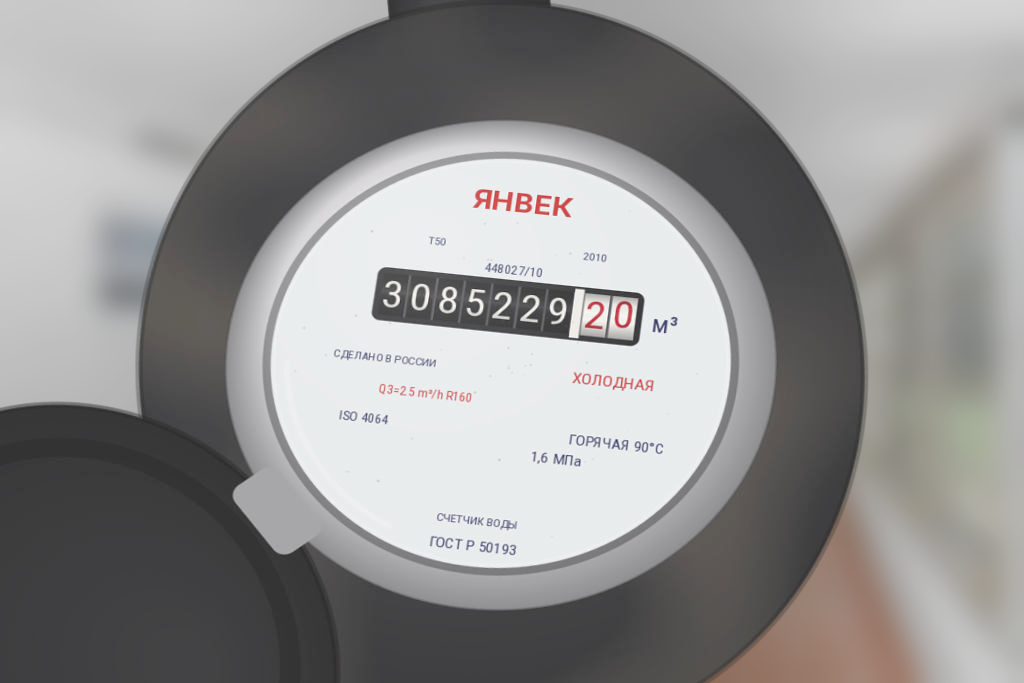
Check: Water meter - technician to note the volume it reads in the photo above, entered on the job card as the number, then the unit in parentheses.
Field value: 3085229.20 (m³)
